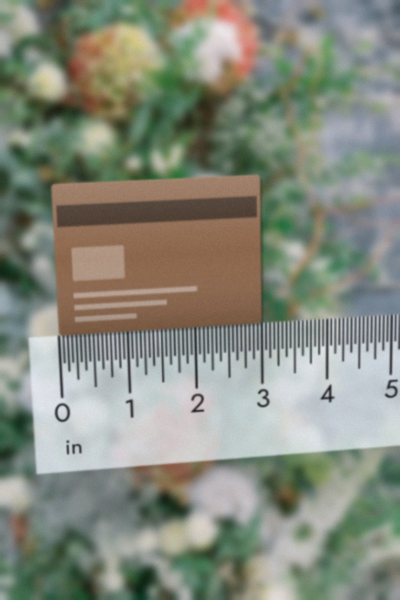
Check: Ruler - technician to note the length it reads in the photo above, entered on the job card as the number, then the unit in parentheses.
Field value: 3 (in)
